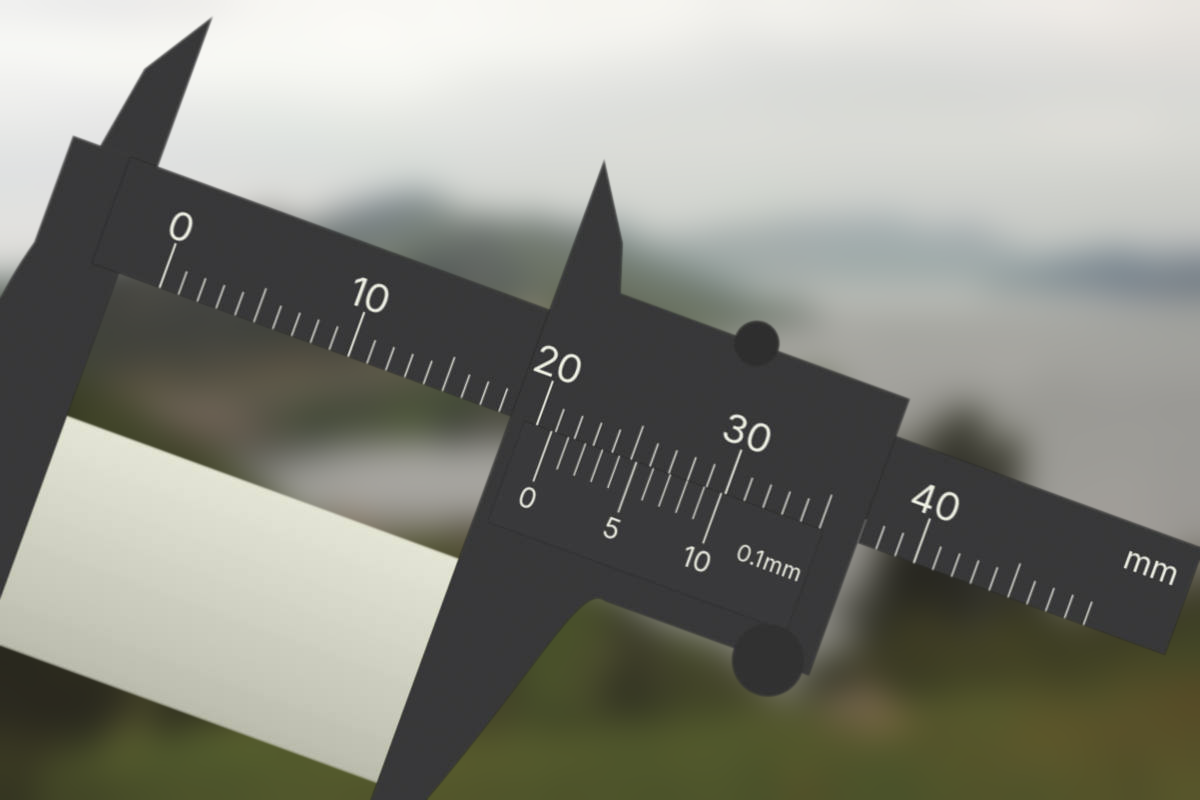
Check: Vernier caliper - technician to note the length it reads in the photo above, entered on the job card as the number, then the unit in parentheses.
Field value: 20.8 (mm)
